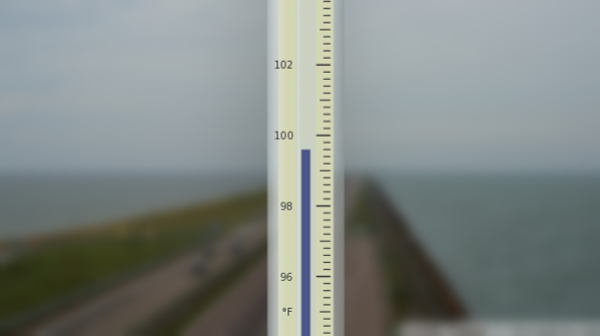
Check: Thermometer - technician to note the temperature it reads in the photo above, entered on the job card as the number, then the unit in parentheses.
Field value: 99.6 (°F)
